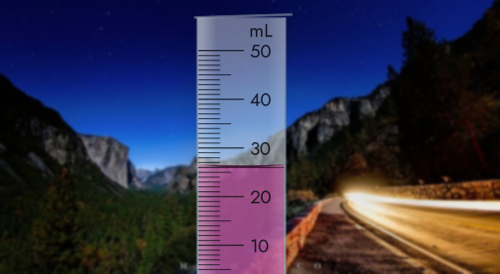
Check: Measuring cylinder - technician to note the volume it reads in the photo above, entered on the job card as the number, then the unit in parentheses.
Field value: 26 (mL)
